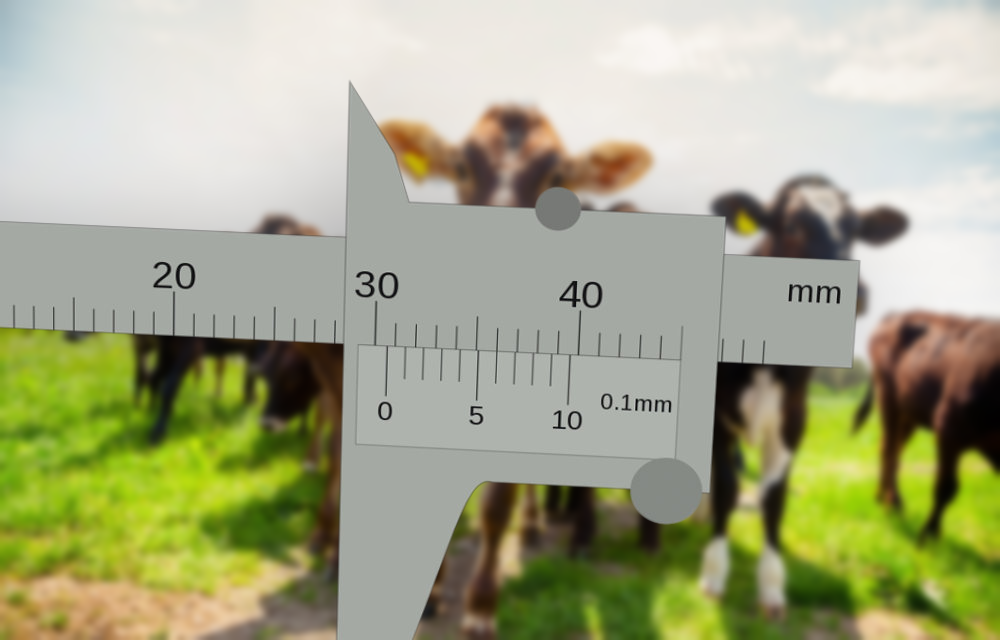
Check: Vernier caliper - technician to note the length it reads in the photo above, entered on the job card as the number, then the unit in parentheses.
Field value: 30.6 (mm)
